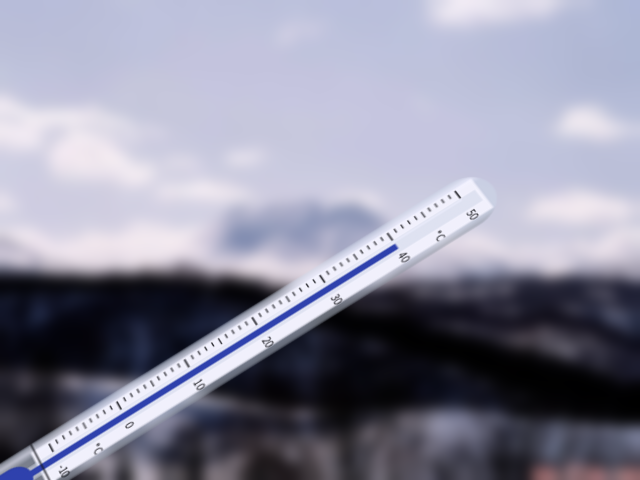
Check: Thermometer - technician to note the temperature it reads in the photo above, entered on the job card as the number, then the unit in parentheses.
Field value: 40 (°C)
